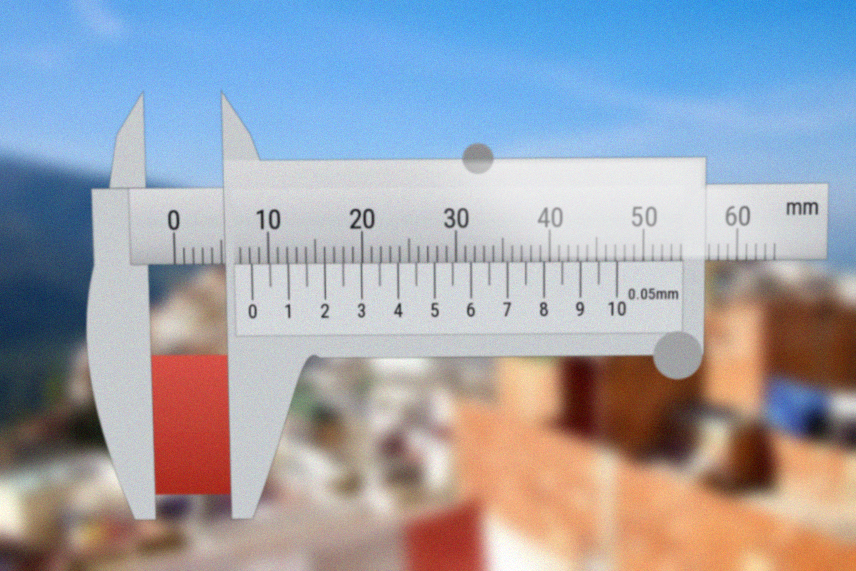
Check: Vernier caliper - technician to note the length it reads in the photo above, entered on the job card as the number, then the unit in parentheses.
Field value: 8.2 (mm)
